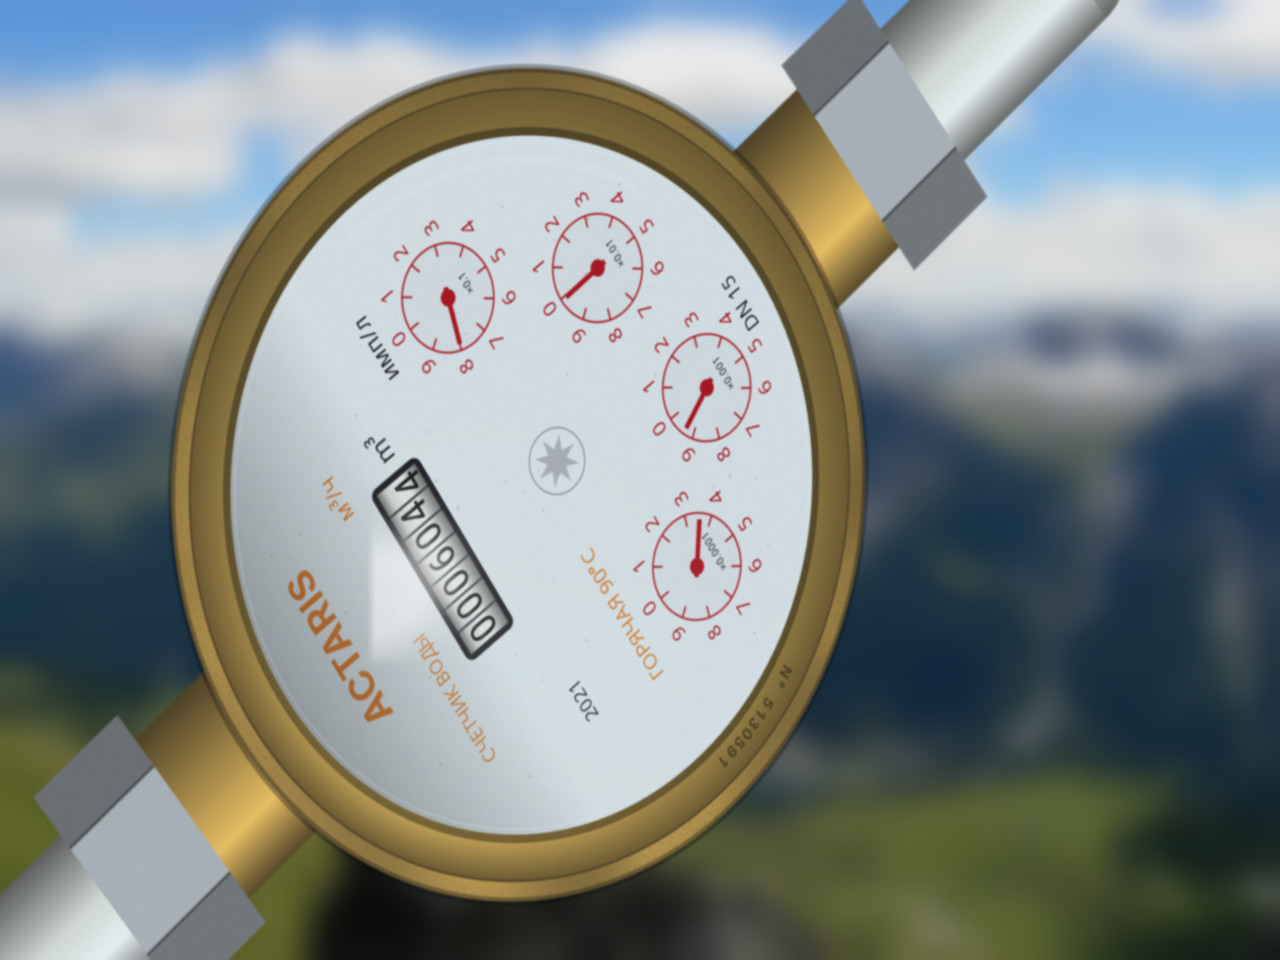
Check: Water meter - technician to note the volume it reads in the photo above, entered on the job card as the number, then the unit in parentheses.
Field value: 6043.7993 (m³)
